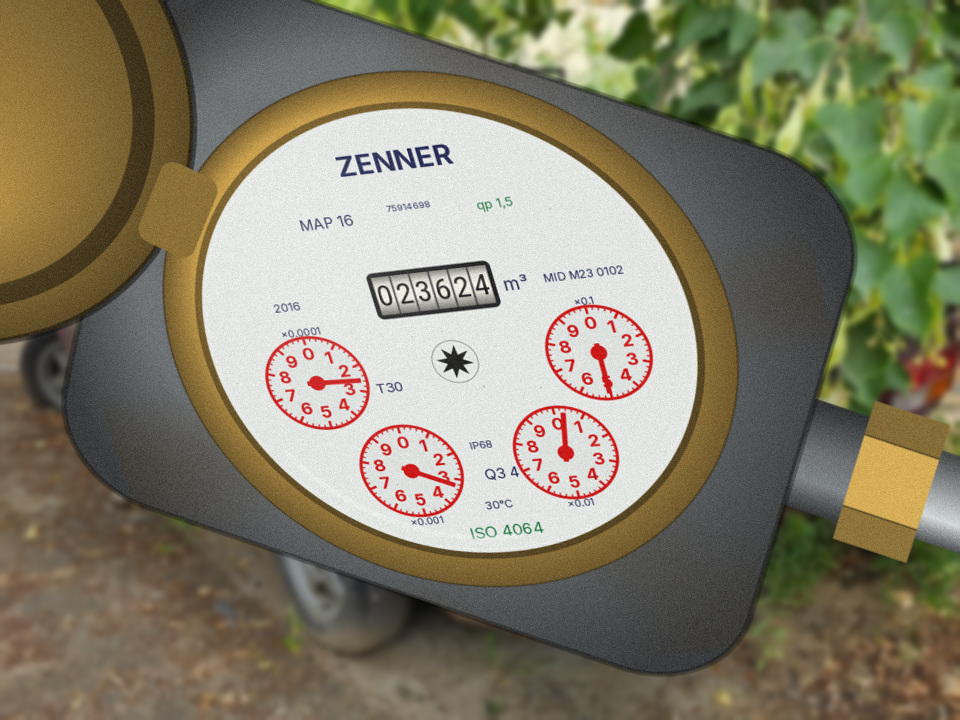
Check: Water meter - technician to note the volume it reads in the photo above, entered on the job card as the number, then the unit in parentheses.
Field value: 23624.5032 (m³)
